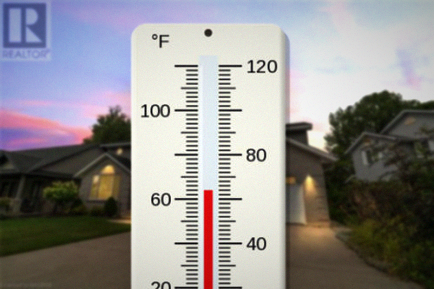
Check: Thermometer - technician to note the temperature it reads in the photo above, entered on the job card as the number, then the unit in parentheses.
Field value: 64 (°F)
